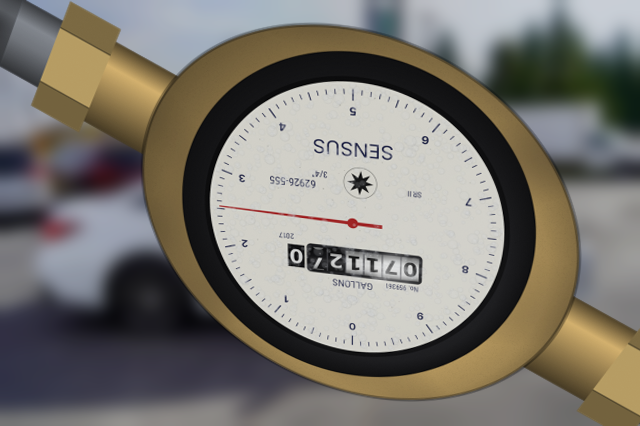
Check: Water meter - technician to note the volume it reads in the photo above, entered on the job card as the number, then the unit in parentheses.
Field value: 711272.5 (gal)
